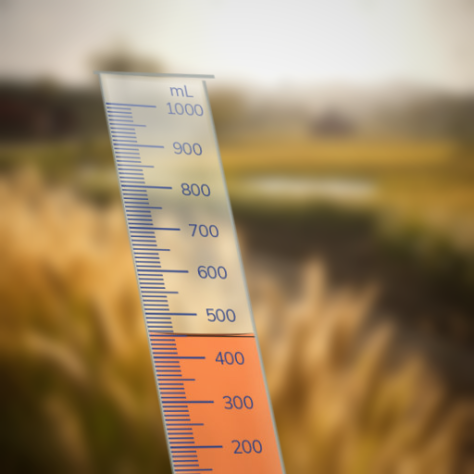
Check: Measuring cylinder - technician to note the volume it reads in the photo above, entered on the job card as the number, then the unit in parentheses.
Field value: 450 (mL)
